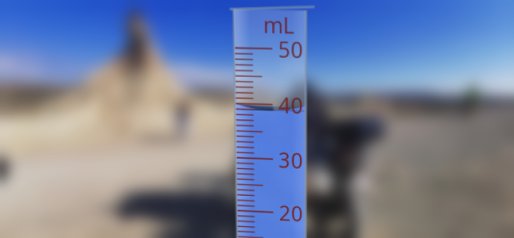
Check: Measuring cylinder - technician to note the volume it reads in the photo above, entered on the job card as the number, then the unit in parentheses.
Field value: 39 (mL)
